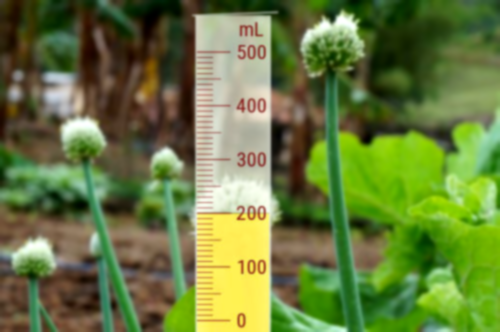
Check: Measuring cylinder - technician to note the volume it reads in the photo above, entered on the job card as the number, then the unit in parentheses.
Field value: 200 (mL)
